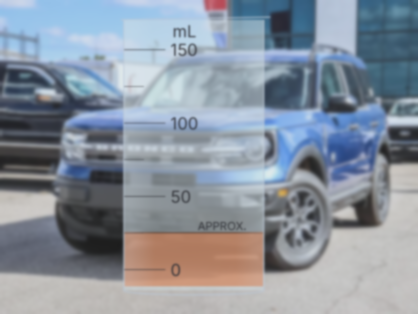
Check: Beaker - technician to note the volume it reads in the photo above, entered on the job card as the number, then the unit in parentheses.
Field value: 25 (mL)
